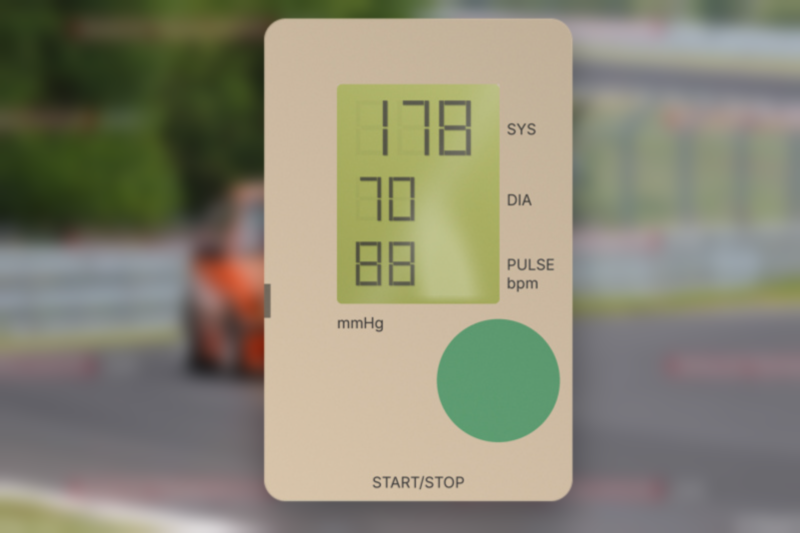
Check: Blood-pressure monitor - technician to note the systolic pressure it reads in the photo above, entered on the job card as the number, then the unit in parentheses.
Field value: 178 (mmHg)
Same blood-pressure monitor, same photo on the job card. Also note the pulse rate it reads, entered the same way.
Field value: 88 (bpm)
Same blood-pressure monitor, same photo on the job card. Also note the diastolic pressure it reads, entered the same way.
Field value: 70 (mmHg)
